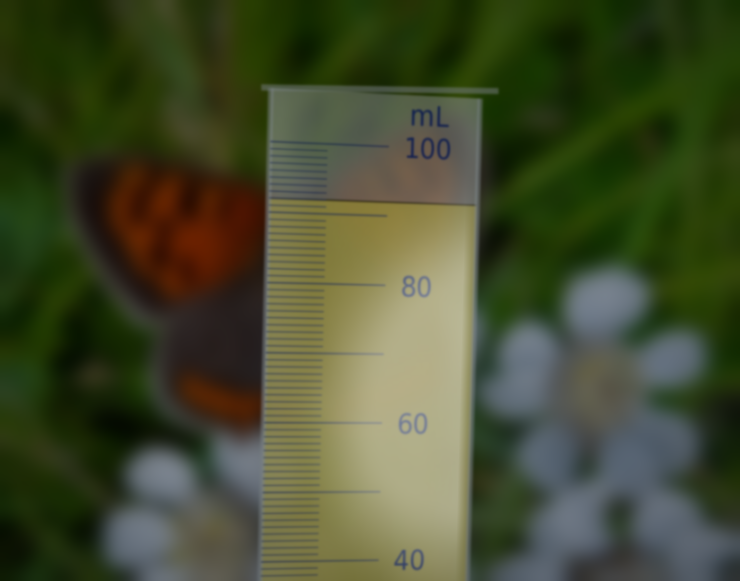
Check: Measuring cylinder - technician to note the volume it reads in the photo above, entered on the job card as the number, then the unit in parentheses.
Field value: 92 (mL)
